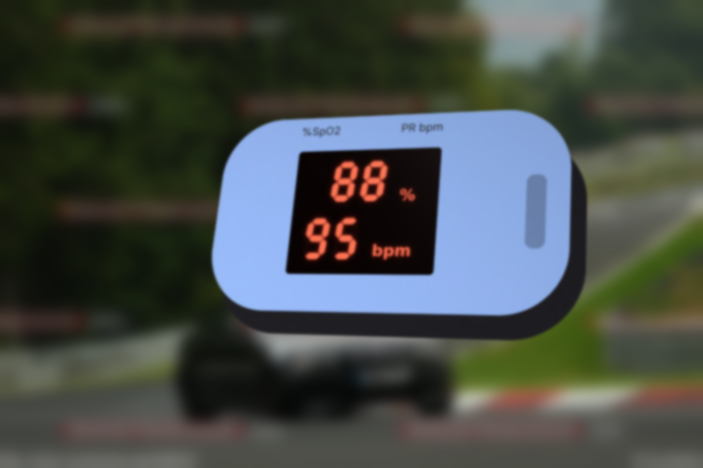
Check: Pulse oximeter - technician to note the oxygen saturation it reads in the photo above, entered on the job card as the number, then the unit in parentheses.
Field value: 88 (%)
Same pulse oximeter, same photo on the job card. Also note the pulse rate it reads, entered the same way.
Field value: 95 (bpm)
